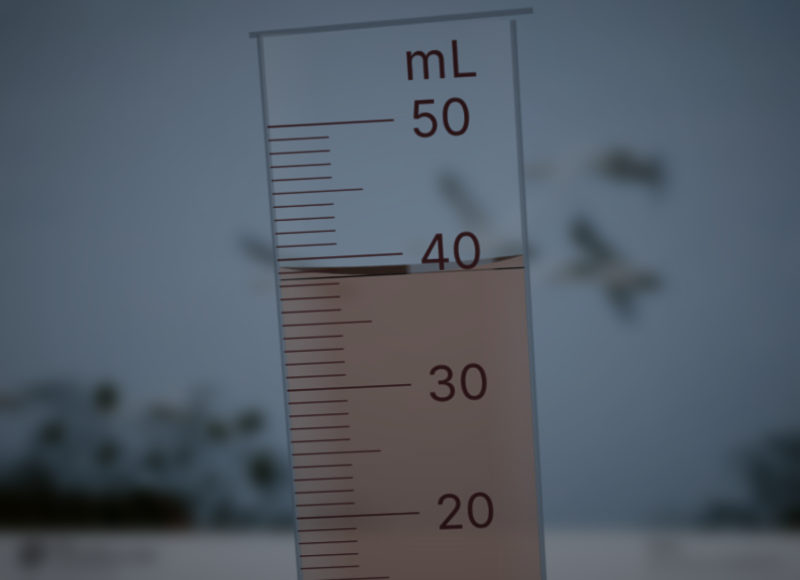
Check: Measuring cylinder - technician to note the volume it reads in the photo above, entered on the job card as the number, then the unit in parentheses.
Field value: 38.5 (mL)
